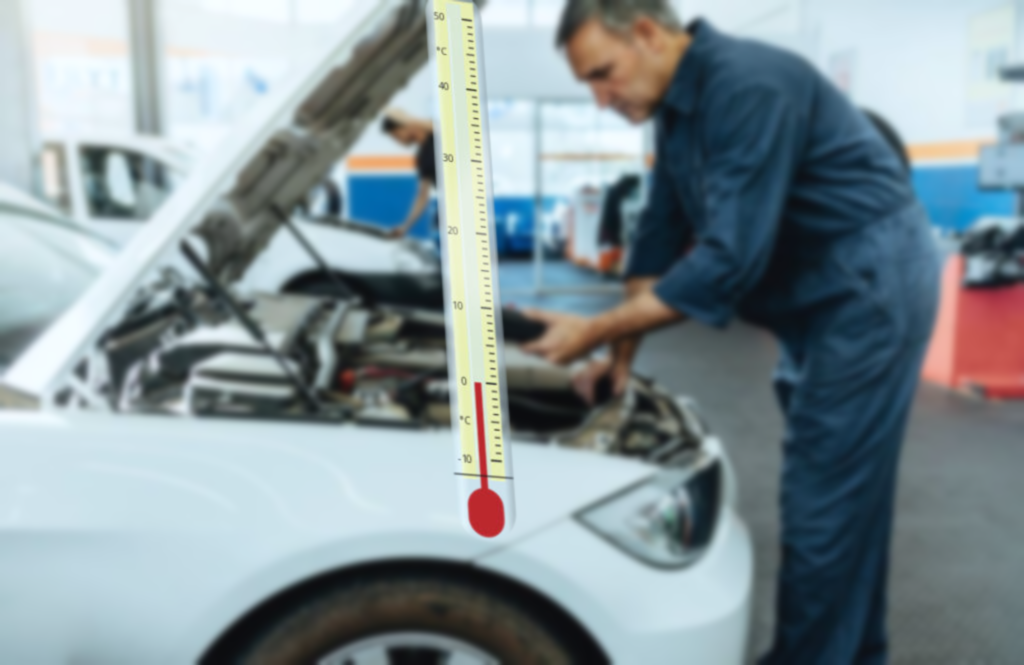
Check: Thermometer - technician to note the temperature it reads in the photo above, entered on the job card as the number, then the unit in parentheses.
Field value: 0 (°C)
